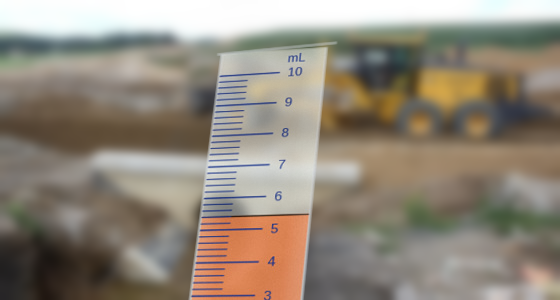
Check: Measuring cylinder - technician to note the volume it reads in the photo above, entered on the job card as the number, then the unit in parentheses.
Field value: 5.4 (mL)
